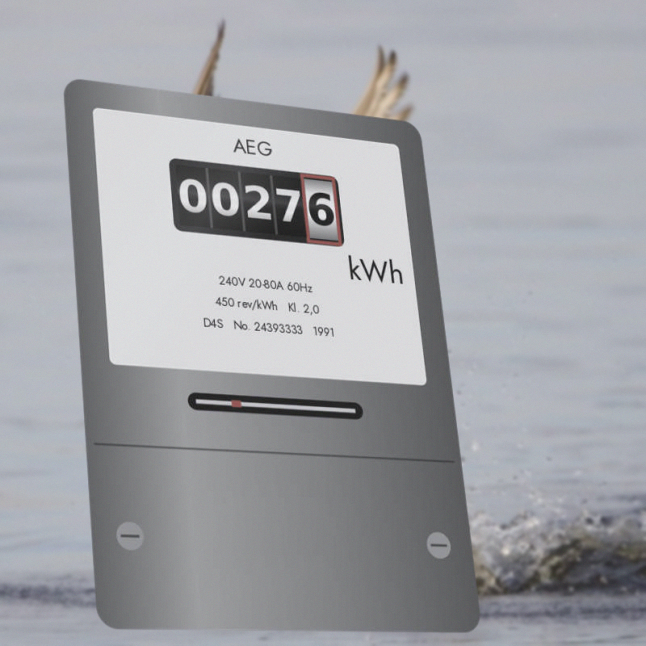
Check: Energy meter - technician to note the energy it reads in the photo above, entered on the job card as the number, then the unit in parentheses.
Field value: 27.6 (kWh)
